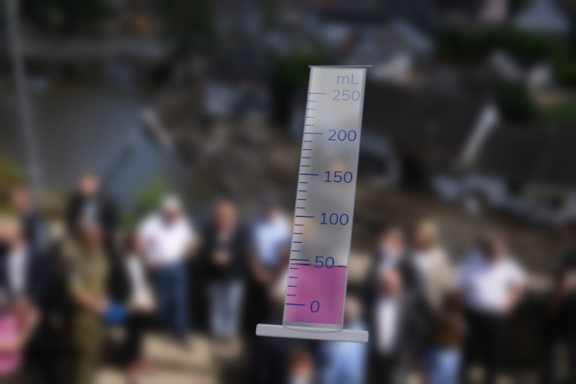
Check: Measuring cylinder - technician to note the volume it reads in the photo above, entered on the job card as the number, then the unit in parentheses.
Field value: 45 (mL)
